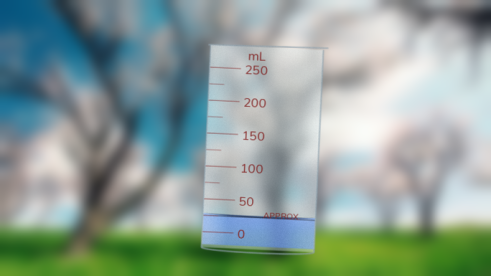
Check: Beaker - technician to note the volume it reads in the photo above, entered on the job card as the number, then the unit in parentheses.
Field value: 25 (mL)
